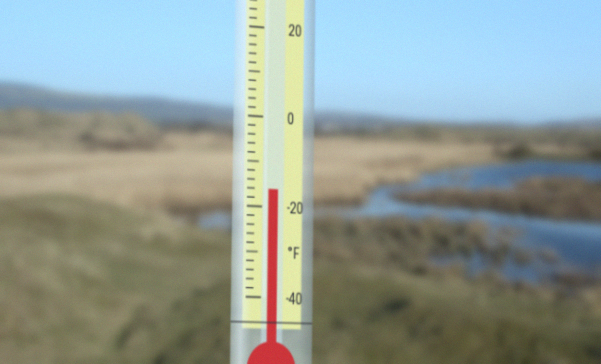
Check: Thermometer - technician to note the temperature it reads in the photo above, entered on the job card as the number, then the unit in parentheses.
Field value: -16 (°F)
